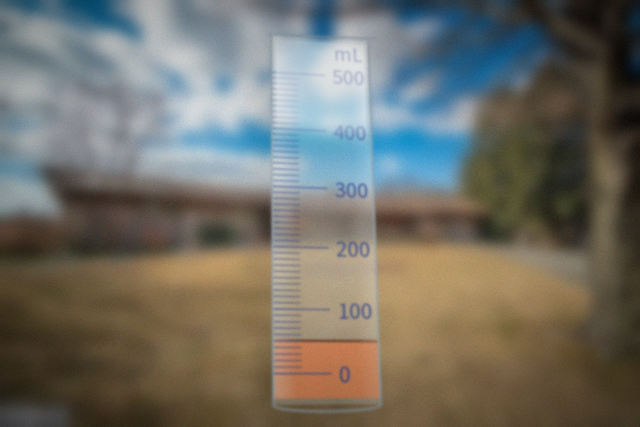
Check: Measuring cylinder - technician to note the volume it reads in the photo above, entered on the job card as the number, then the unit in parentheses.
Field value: 50 (mL)
